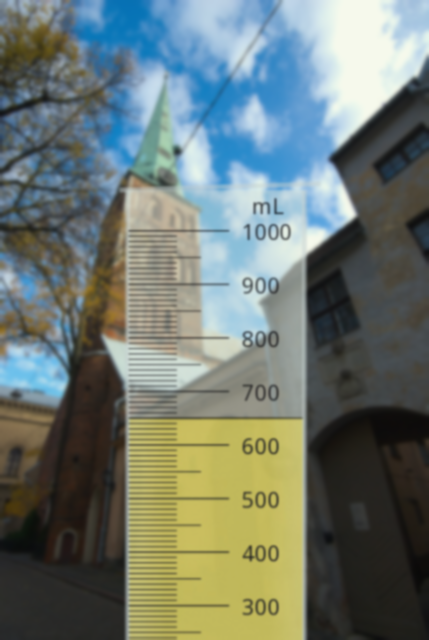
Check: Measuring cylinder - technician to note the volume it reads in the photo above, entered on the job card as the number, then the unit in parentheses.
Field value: 650 (mL)
